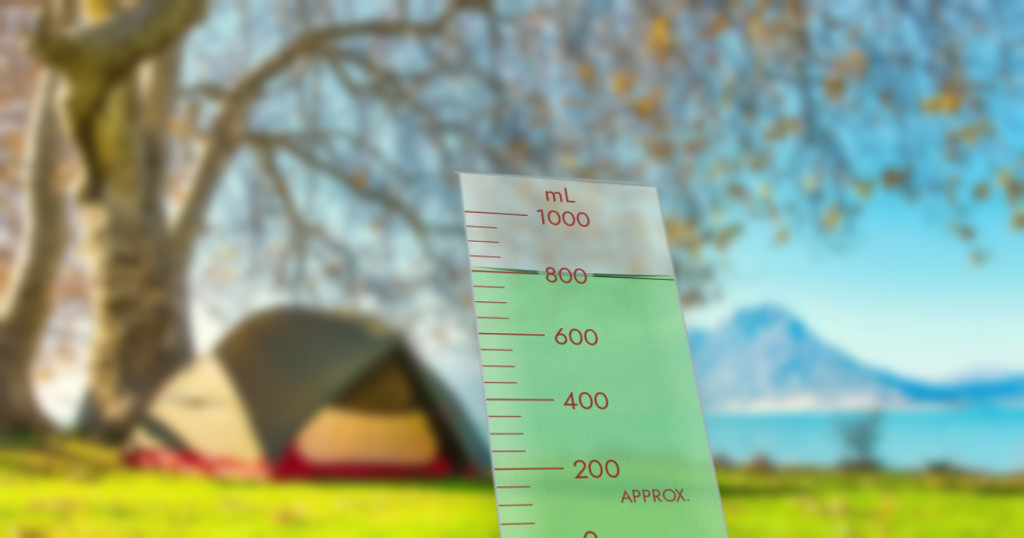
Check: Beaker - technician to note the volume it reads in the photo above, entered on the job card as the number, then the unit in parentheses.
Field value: 800 (mL)
